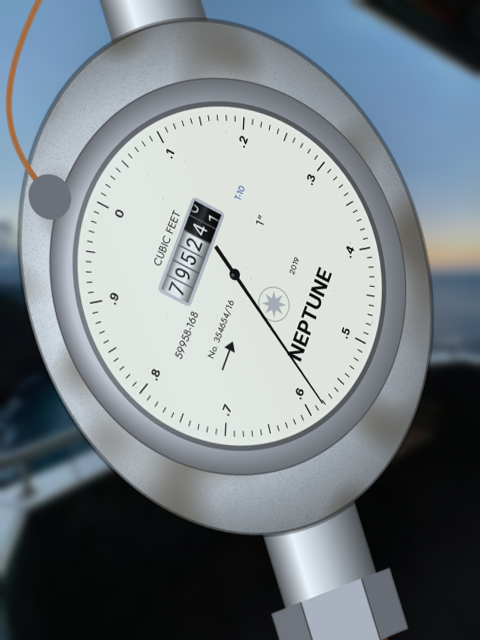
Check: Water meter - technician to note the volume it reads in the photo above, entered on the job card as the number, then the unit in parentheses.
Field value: 795240.58 (ft³)
